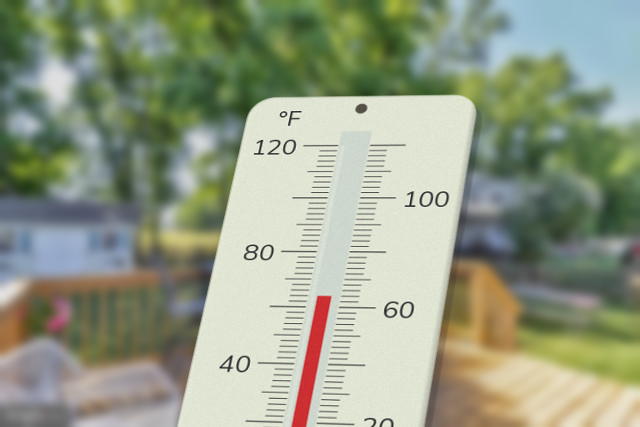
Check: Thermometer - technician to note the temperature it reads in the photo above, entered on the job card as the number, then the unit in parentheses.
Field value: 64 (°F)
